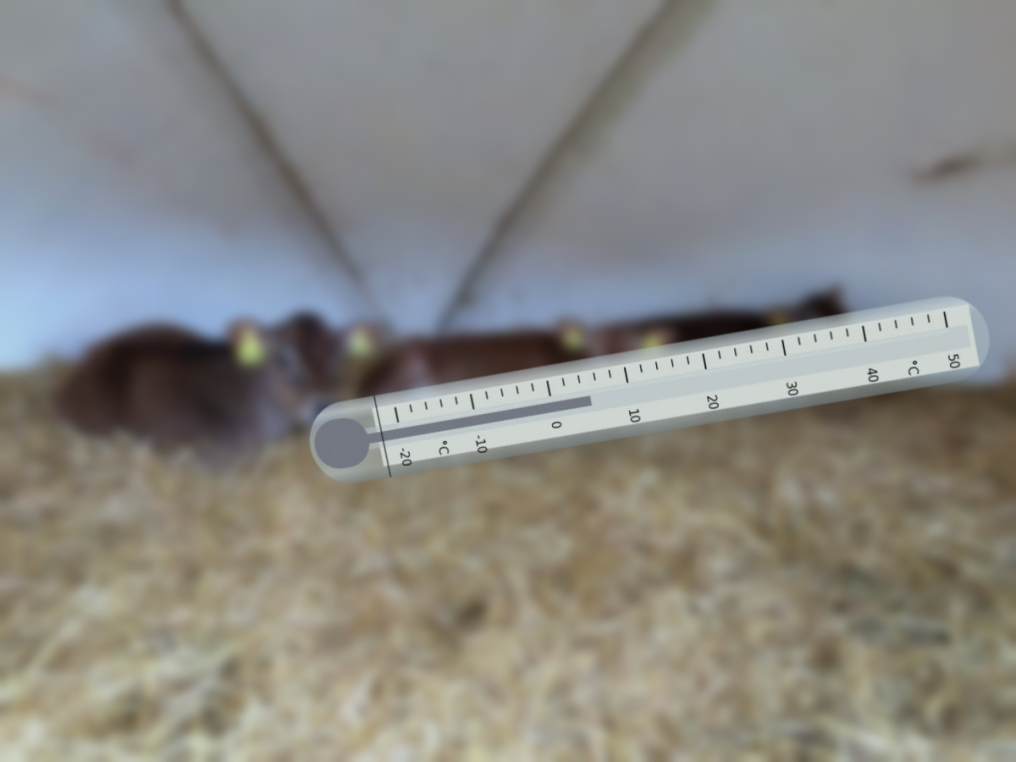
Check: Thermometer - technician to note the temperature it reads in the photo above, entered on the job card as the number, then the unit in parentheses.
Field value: 5 (°C)
